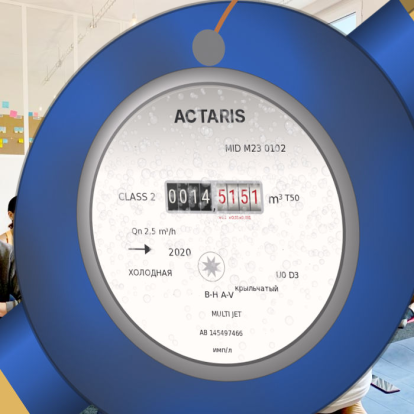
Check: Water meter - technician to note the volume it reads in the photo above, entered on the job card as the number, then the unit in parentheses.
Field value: 14.5151 (m³)
